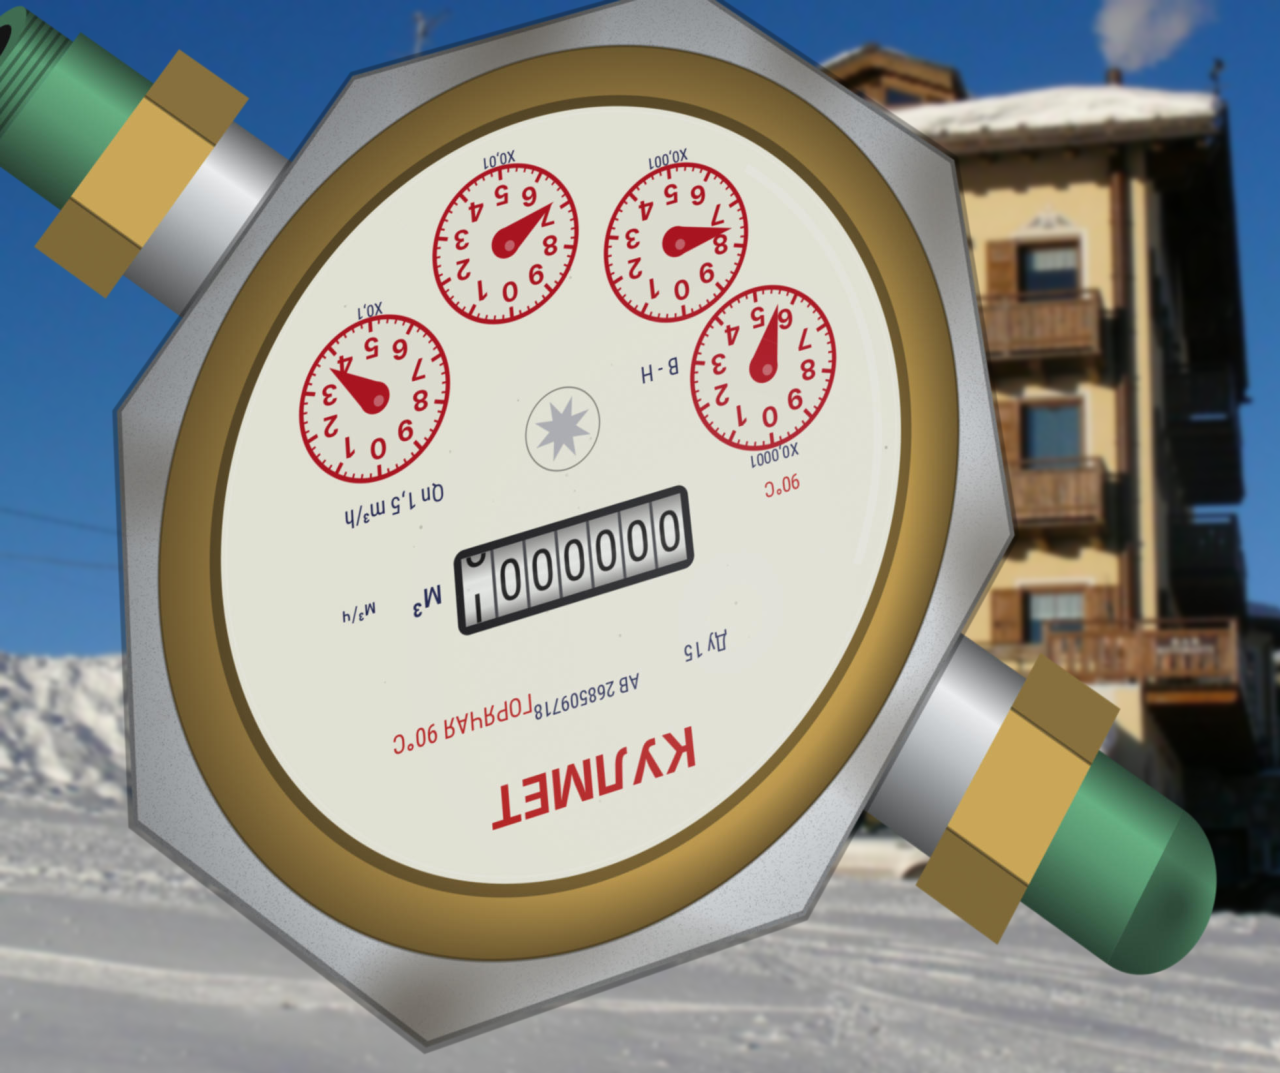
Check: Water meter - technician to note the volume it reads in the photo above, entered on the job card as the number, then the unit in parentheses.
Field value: 1.3675 (m³)
